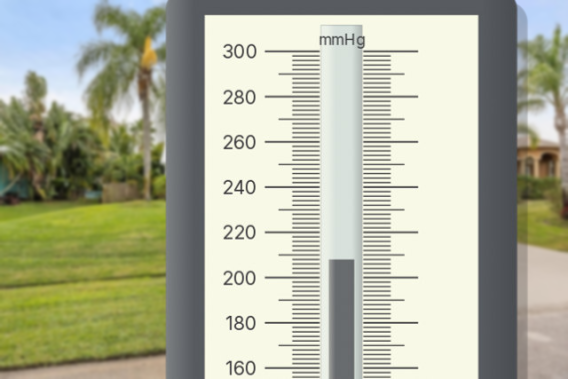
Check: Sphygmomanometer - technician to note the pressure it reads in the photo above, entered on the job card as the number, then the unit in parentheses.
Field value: 208 (mmHg)
